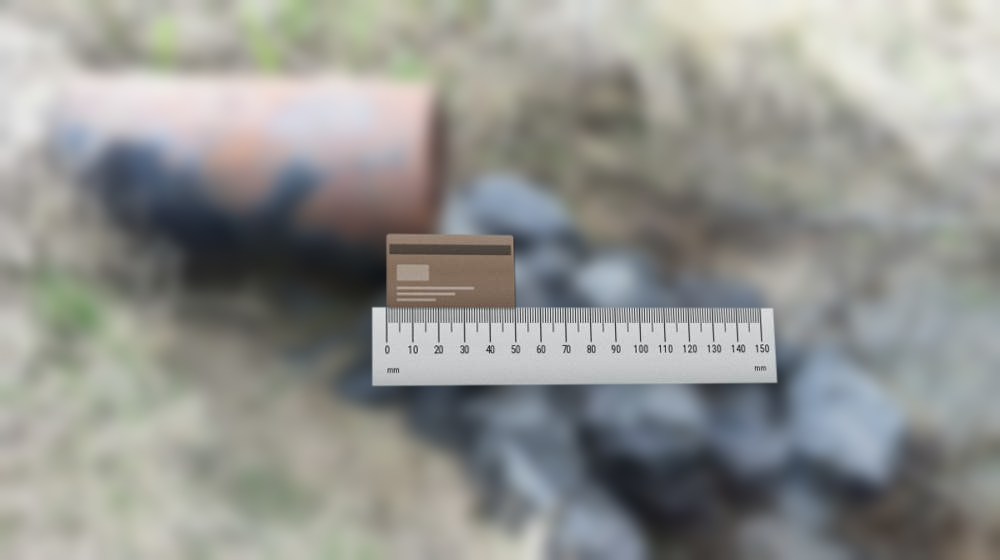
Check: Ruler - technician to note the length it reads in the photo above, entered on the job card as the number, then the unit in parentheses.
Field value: 50 (mm)
